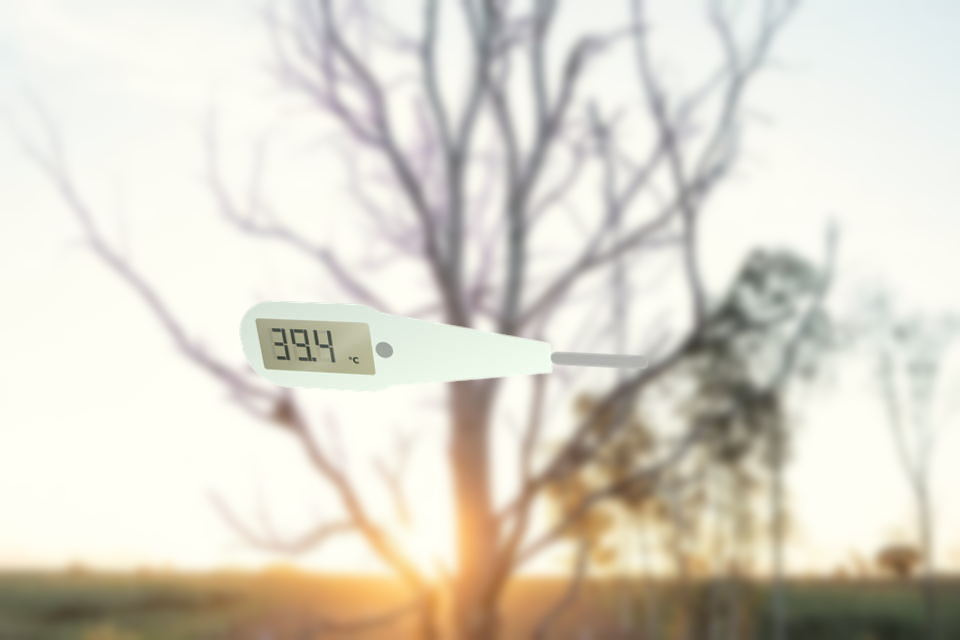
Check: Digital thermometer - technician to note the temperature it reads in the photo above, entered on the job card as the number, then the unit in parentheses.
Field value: 39.4 (°C)
